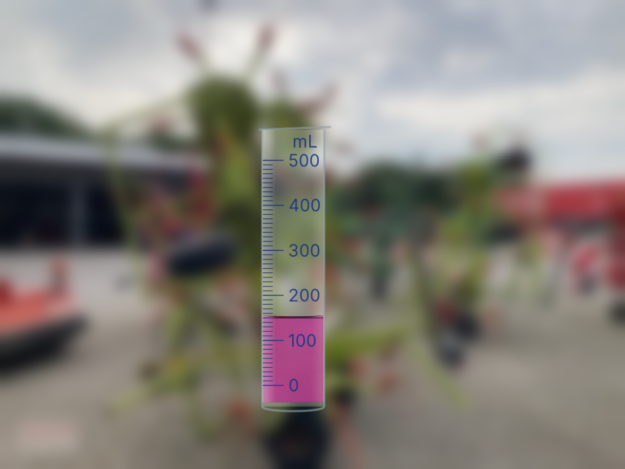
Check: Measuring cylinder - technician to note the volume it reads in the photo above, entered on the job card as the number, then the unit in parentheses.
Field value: 150 (mL)
